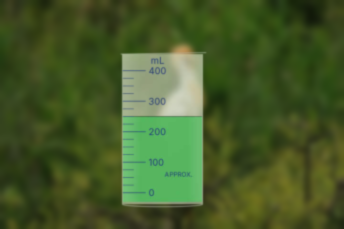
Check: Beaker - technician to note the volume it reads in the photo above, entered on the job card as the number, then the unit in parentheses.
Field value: 250 (mL)
